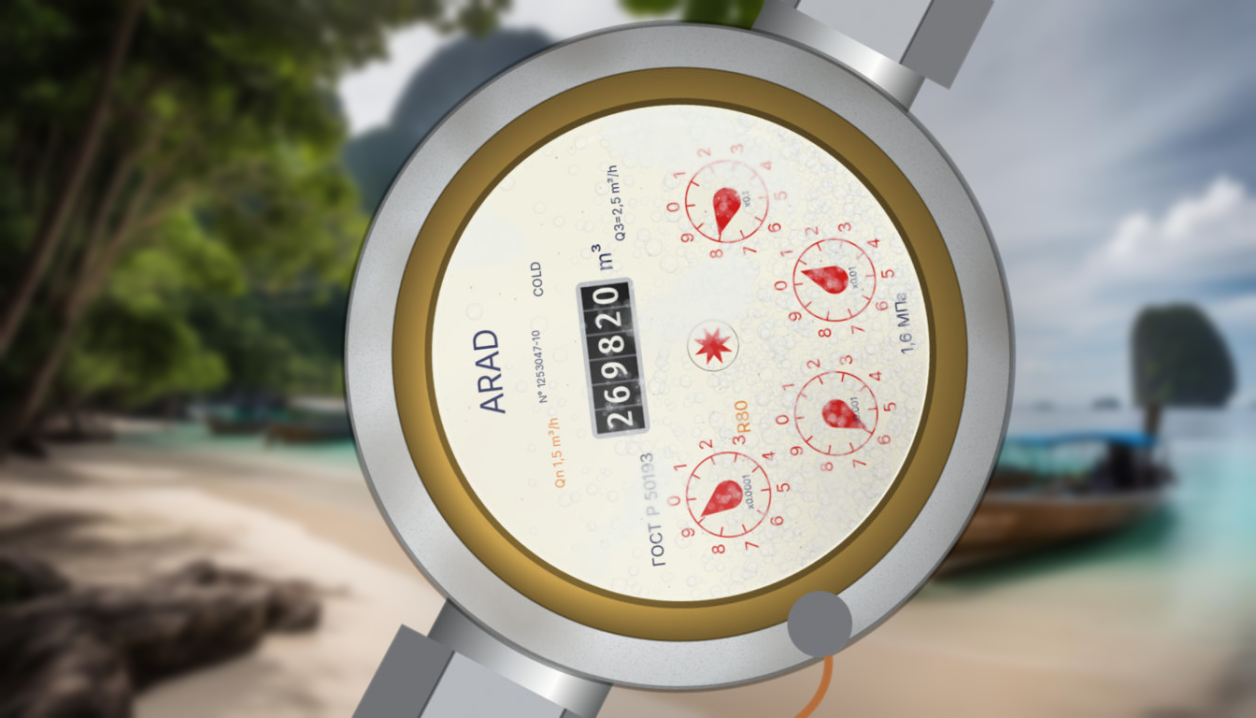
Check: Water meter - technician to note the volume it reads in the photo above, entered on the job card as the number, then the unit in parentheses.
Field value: 269820.8059 (m³)
